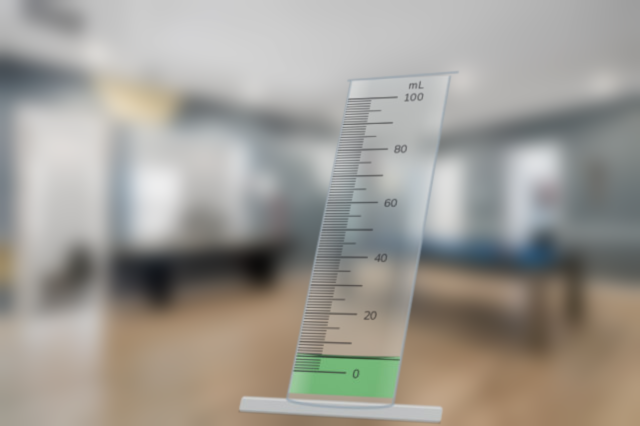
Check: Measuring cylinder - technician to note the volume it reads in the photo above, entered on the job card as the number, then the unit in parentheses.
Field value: 5 (mL)
